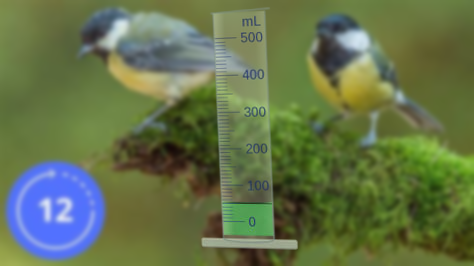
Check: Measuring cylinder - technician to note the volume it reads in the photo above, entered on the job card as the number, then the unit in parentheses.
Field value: 50 (mL)
